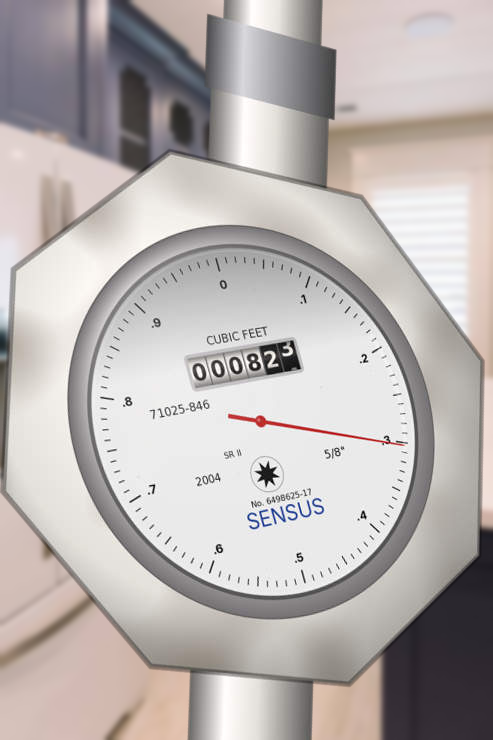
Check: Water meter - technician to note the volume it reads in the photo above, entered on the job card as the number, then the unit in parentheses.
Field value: 823.30 (ft³)
